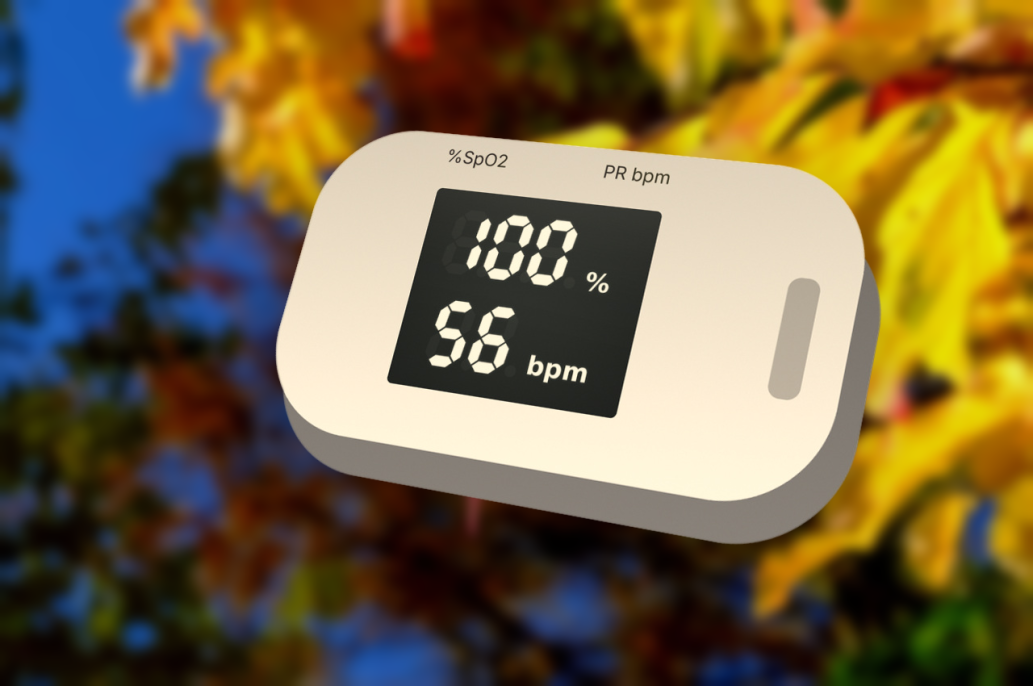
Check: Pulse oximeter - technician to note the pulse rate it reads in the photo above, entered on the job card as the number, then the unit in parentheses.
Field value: 56 (bpm)
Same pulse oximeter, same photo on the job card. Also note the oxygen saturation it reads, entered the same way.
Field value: 100 (%)
